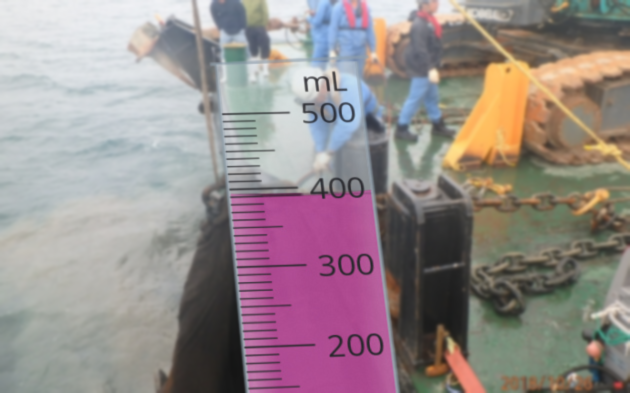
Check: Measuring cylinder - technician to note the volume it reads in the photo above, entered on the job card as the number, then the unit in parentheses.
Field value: 390 (mL)
